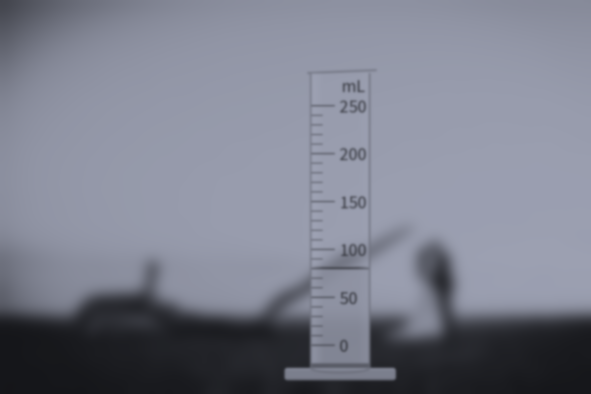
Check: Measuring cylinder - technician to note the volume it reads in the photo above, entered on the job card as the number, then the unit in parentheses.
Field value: 80 (mL)
